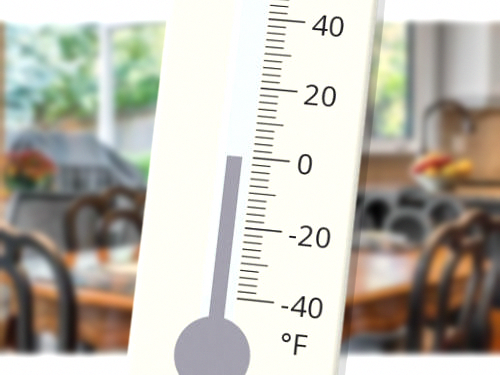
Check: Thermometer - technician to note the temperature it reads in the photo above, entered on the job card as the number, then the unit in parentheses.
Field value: 0 (°F)
